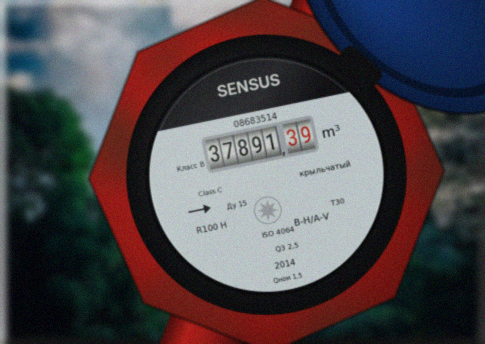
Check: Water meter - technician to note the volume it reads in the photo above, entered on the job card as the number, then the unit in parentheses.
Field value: 37891.39 (m³)
